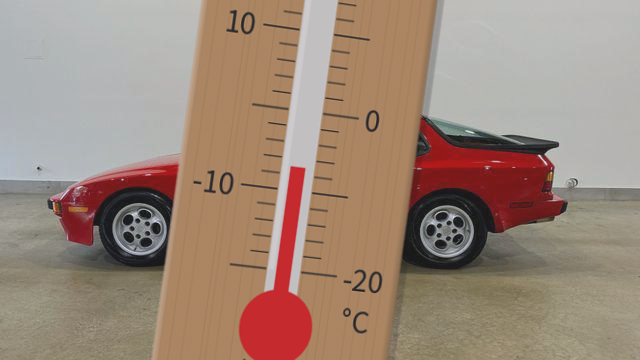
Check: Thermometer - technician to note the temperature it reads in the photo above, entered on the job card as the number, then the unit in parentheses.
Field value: -7 (°C)
